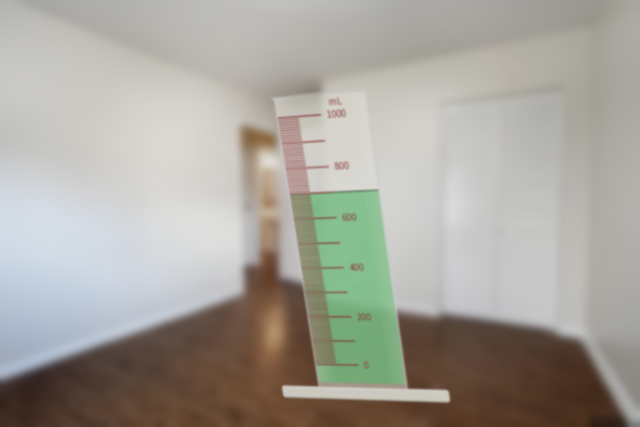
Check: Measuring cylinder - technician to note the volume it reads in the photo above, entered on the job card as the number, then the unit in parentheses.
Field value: 700 (mL)
